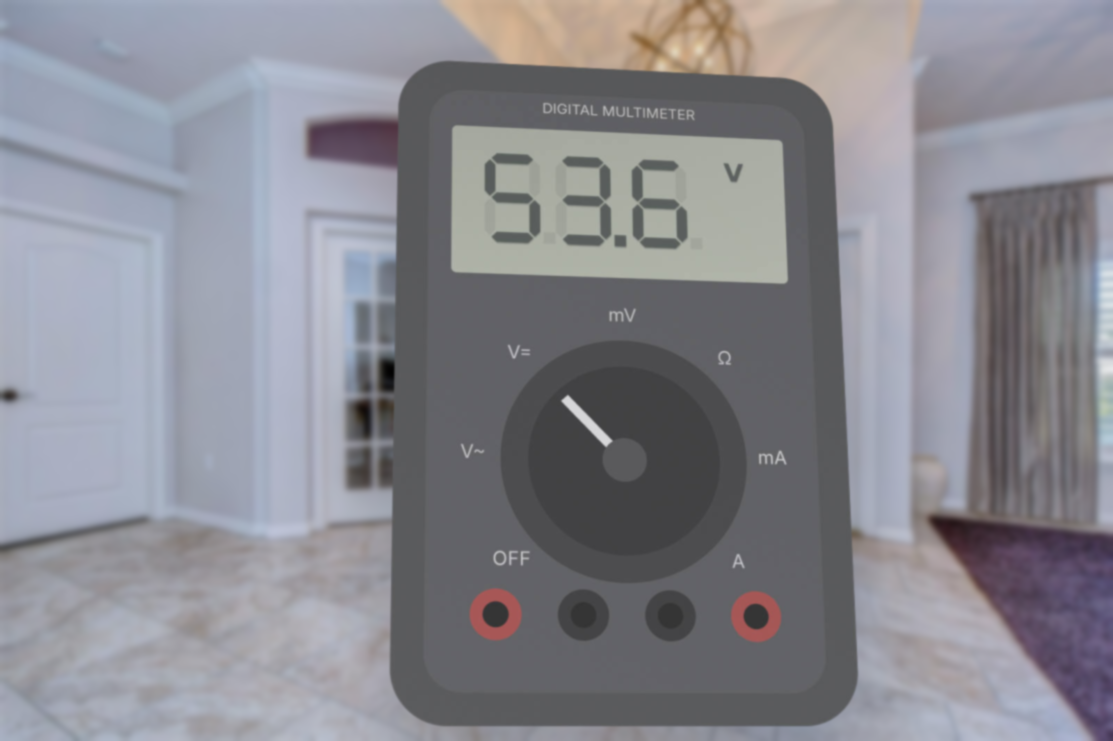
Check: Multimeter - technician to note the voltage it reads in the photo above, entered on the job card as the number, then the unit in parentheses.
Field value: 53.6 (V)
